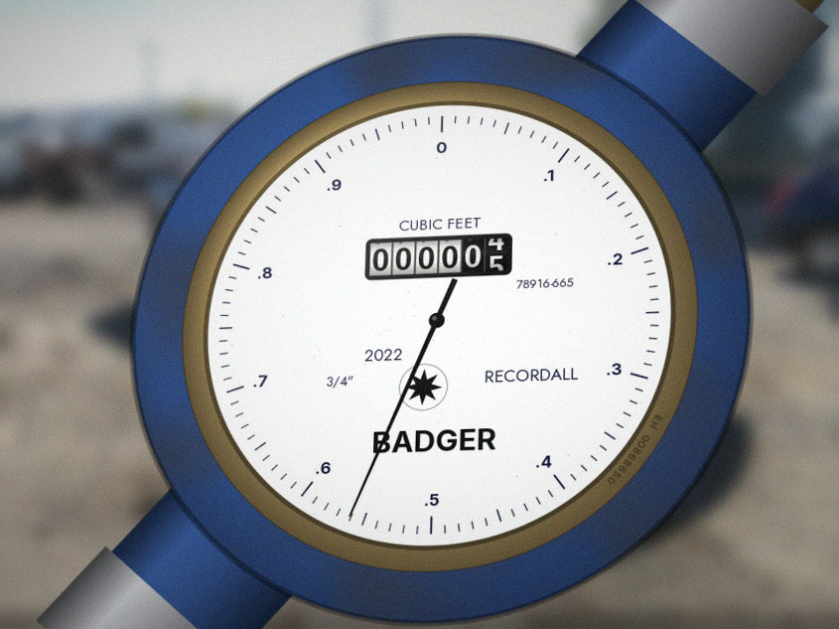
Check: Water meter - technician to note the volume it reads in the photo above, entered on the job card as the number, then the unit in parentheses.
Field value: 4.56 (ft³)
